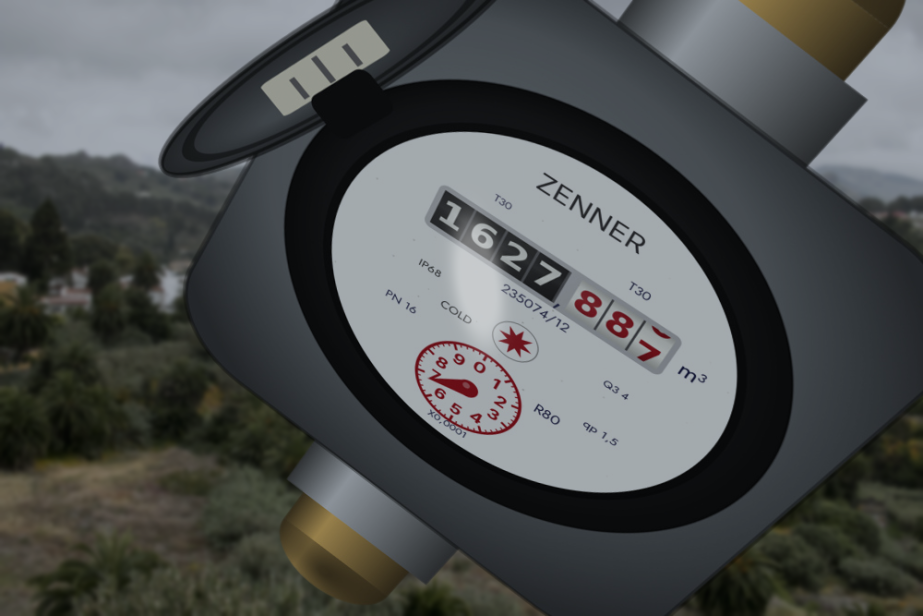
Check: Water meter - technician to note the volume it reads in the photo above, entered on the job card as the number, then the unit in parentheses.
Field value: 1627.8866 (m³)
